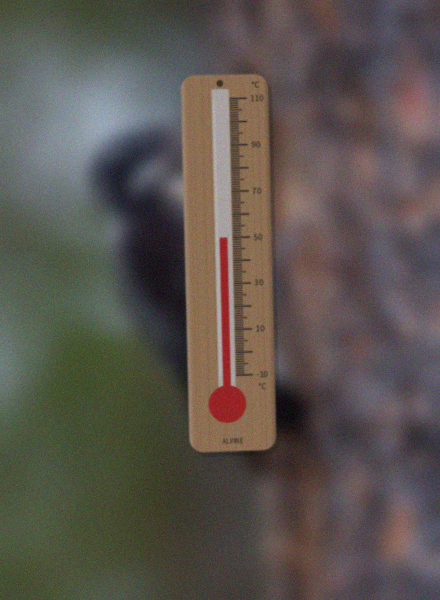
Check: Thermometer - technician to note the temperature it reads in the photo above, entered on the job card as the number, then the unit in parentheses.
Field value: 50 (°C)
